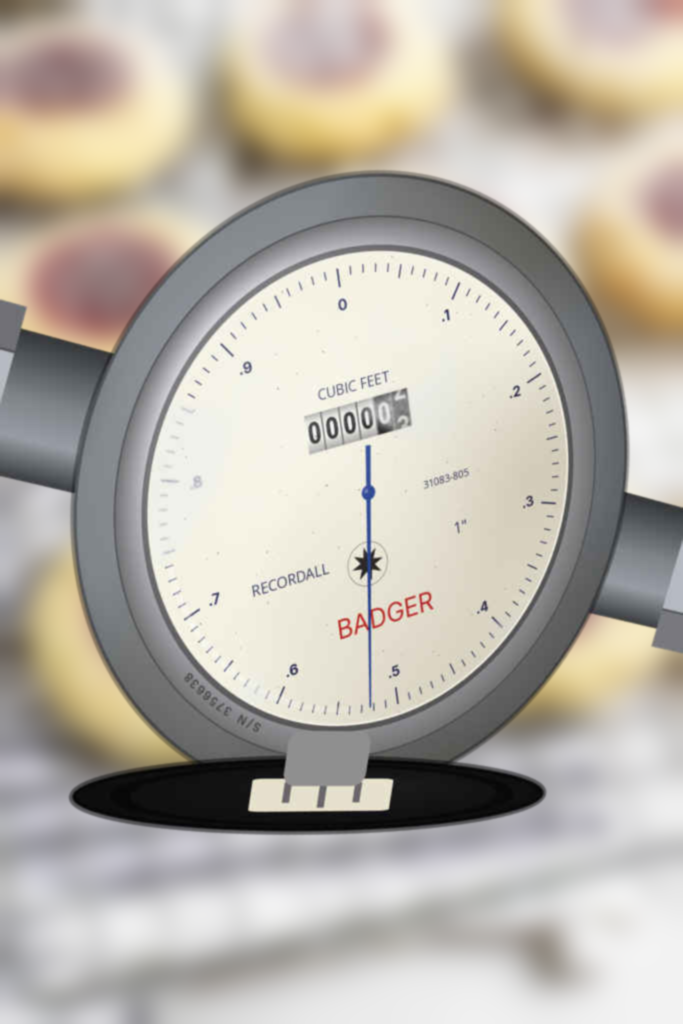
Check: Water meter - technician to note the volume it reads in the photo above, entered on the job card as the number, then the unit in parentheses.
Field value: 2.52 (ft³)
